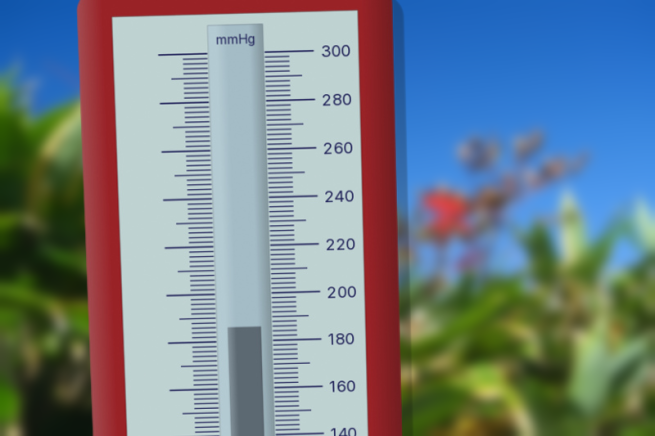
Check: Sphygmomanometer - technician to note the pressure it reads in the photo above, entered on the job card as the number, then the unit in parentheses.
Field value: 186 (mmHg)
